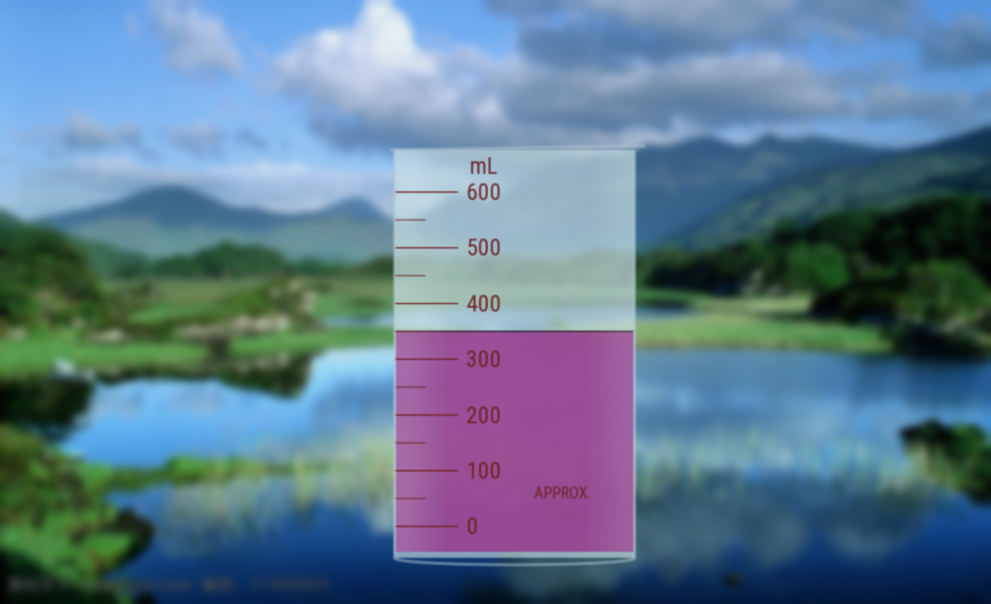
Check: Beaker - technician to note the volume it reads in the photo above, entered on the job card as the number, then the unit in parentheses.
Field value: 350 (mL)
